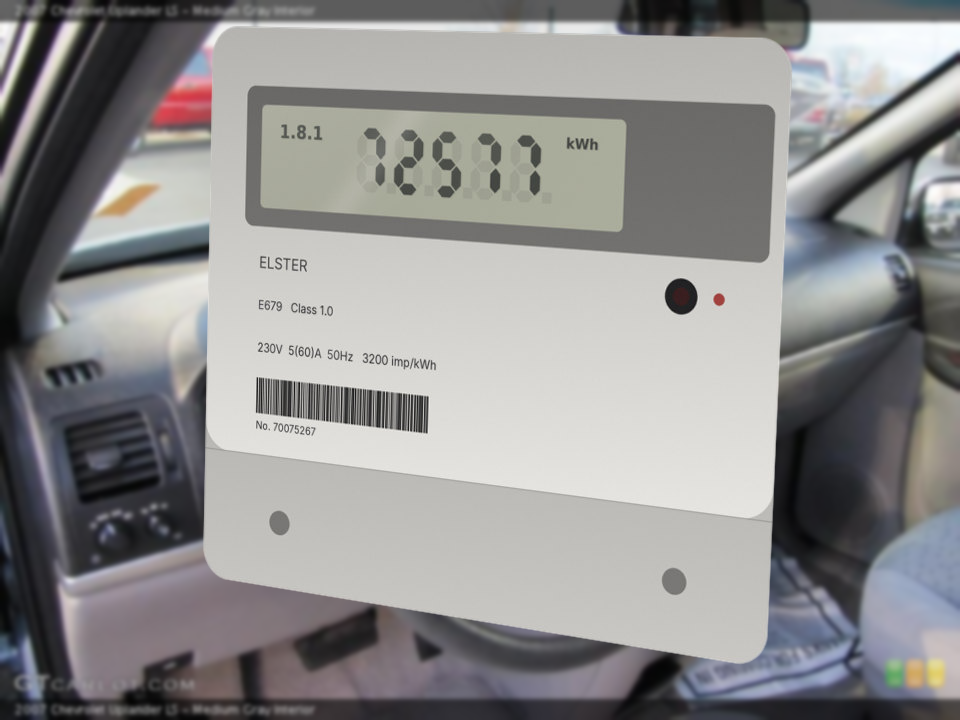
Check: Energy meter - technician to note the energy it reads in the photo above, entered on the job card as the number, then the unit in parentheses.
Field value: 72577 (kWh)
